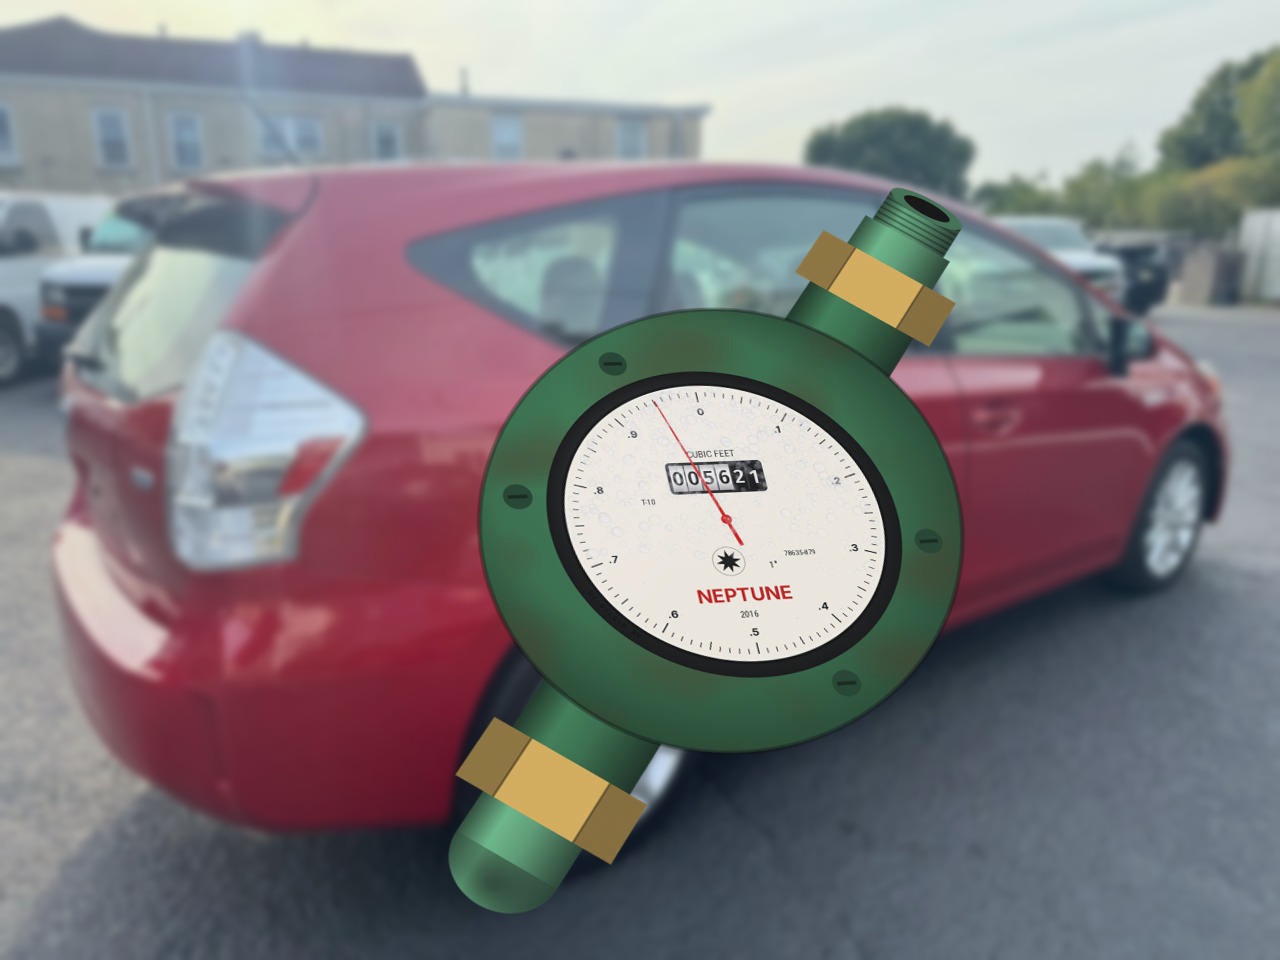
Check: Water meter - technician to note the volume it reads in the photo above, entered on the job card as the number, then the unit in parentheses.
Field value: 5620.95 (ft³)
